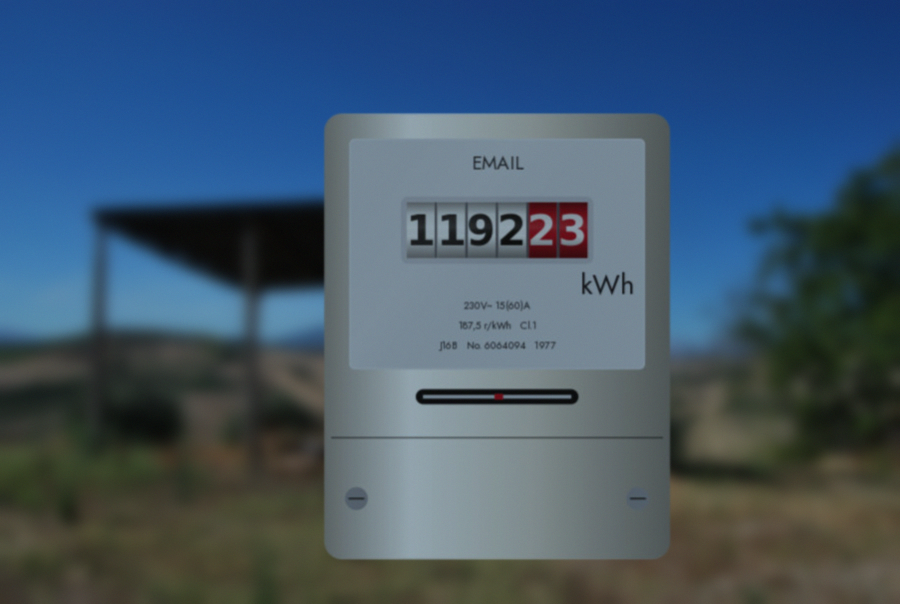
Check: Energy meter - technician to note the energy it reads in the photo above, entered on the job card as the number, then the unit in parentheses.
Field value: 1192.23 (kWh)
